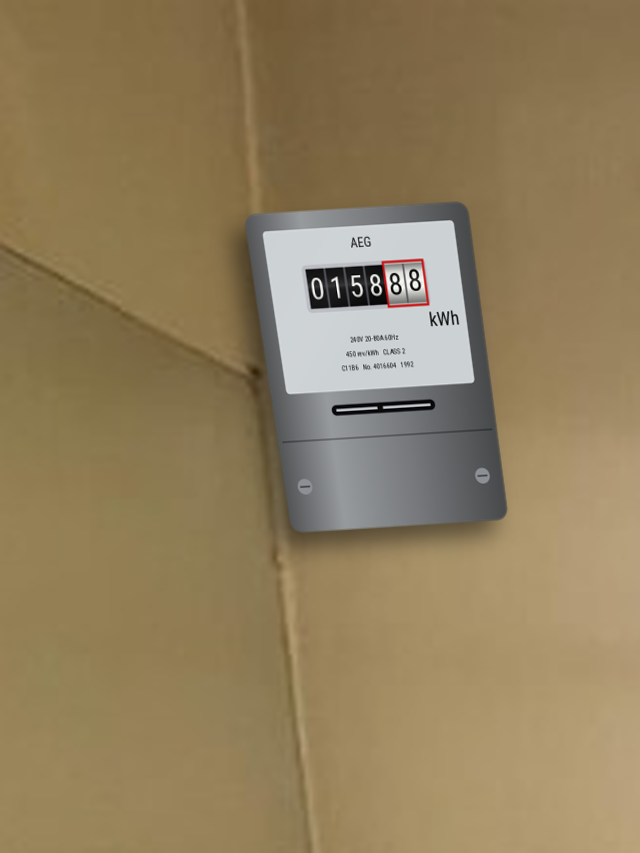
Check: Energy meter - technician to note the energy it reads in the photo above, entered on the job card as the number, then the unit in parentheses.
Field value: 158.88 (kWh)
